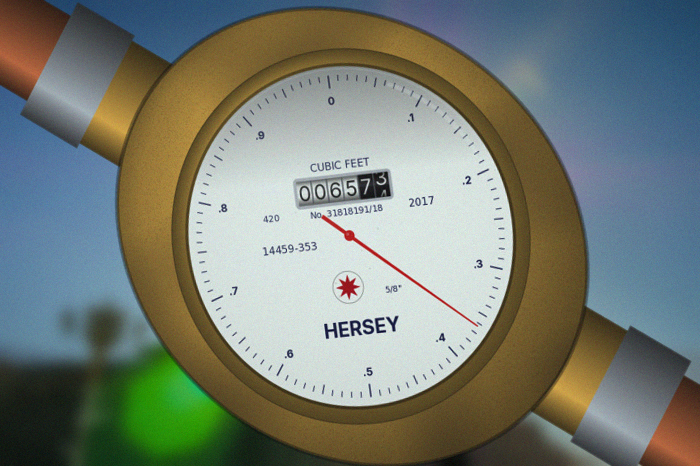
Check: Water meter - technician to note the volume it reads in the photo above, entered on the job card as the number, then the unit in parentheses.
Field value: 6573.36 (ft³)
